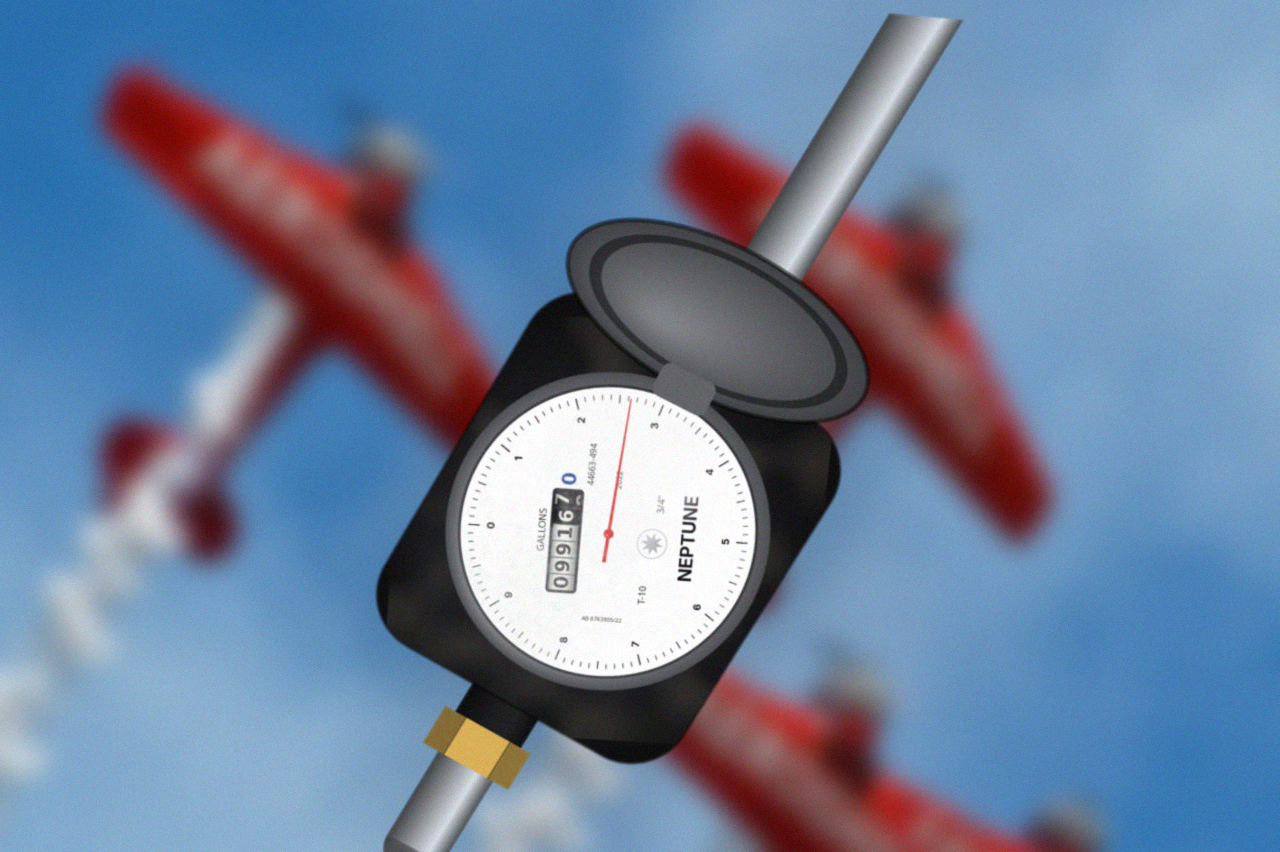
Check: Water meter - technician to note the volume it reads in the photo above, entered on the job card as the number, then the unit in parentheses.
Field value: 991672.6 (gal)
